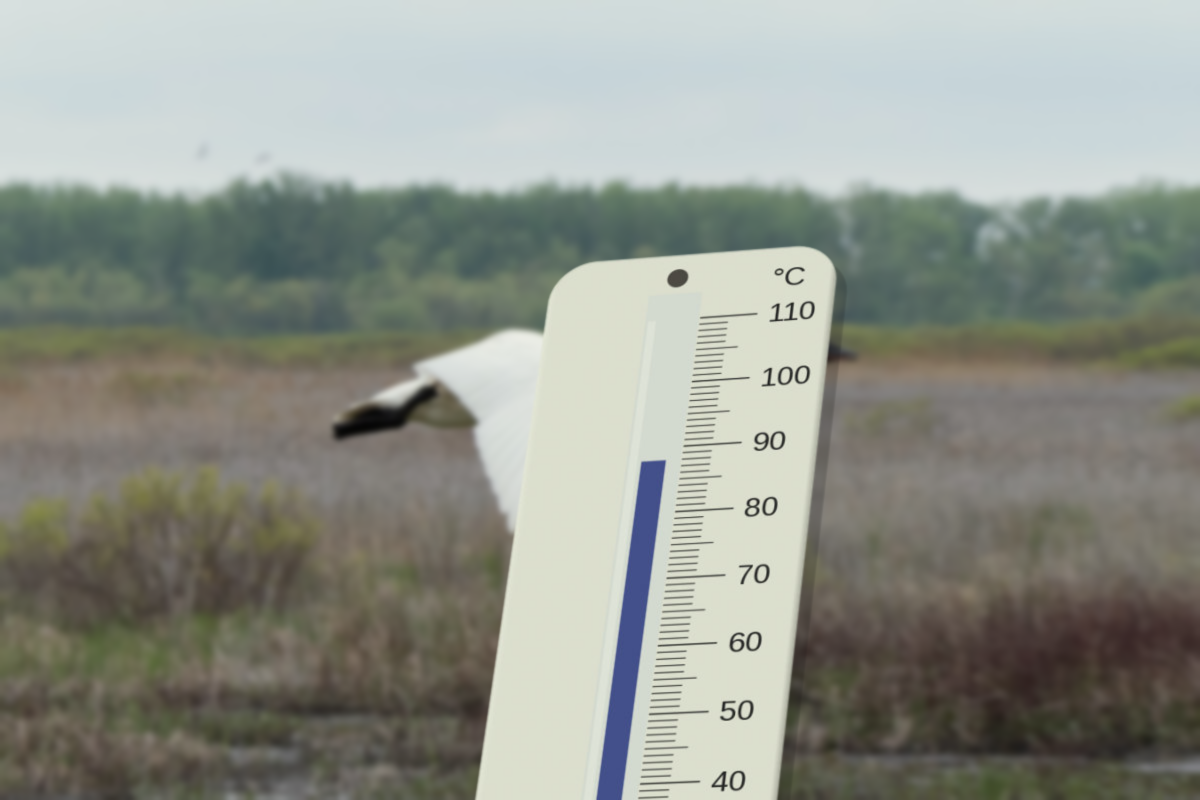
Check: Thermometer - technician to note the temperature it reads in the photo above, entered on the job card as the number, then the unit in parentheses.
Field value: 88 (°C)
